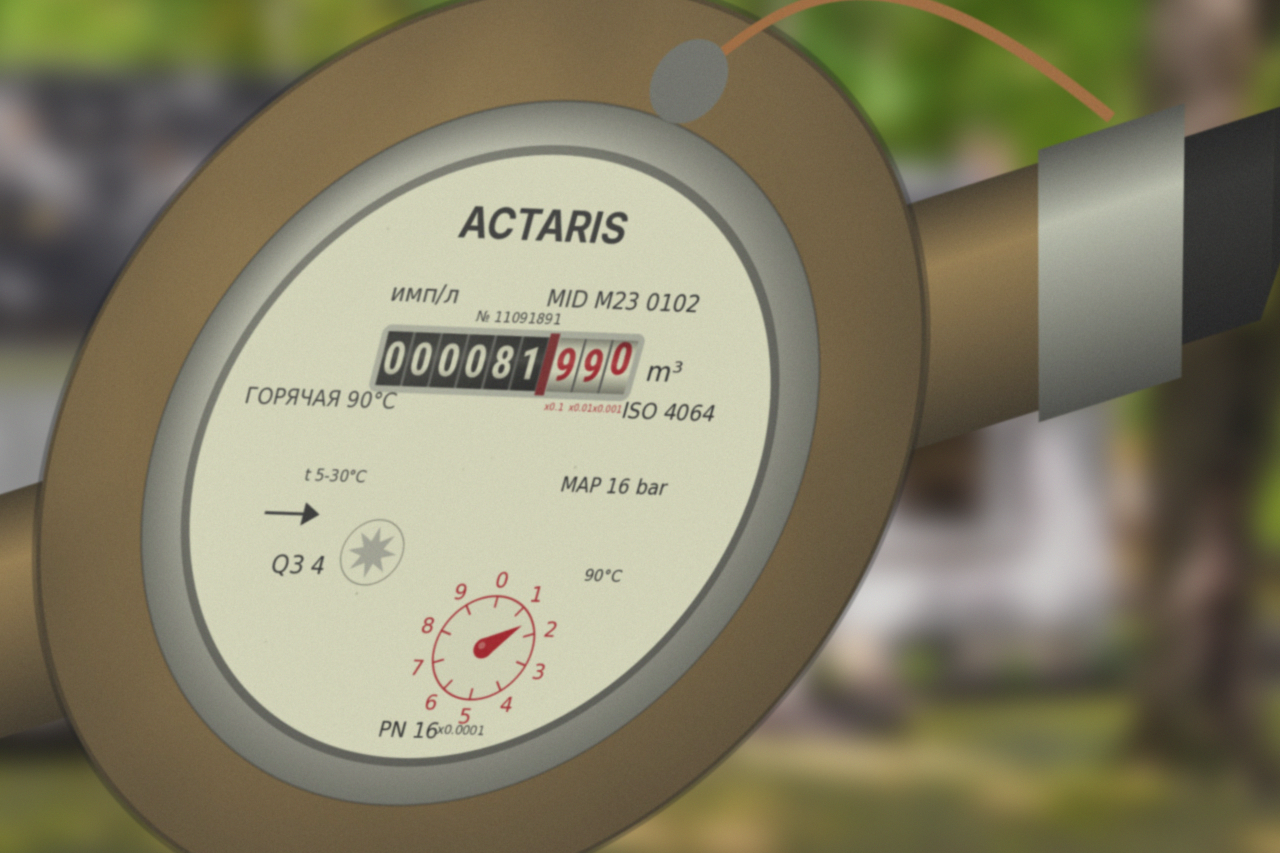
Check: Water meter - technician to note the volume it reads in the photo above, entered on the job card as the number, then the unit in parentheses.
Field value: 81.9901 (m³)
